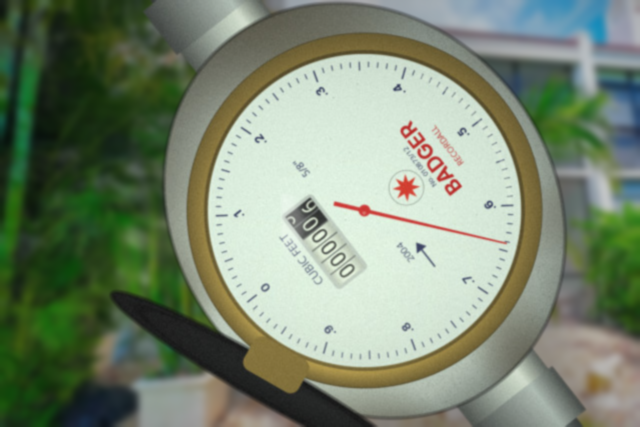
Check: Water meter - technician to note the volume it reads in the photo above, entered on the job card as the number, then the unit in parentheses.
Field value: 5.64 (ft³)
